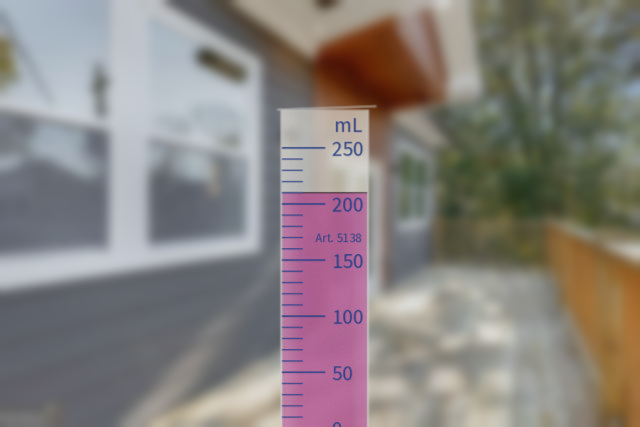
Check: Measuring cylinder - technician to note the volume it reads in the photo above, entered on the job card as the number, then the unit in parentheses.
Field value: 210 (mL)
